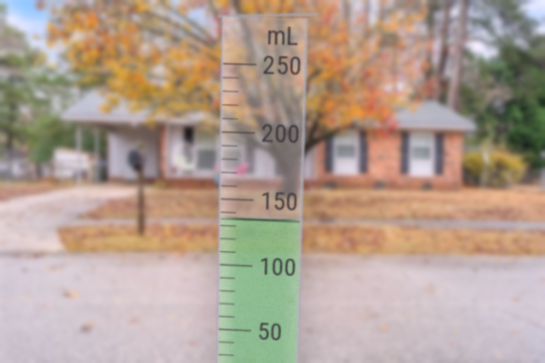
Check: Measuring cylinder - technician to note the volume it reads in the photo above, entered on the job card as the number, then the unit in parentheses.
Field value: 135 (mL)
